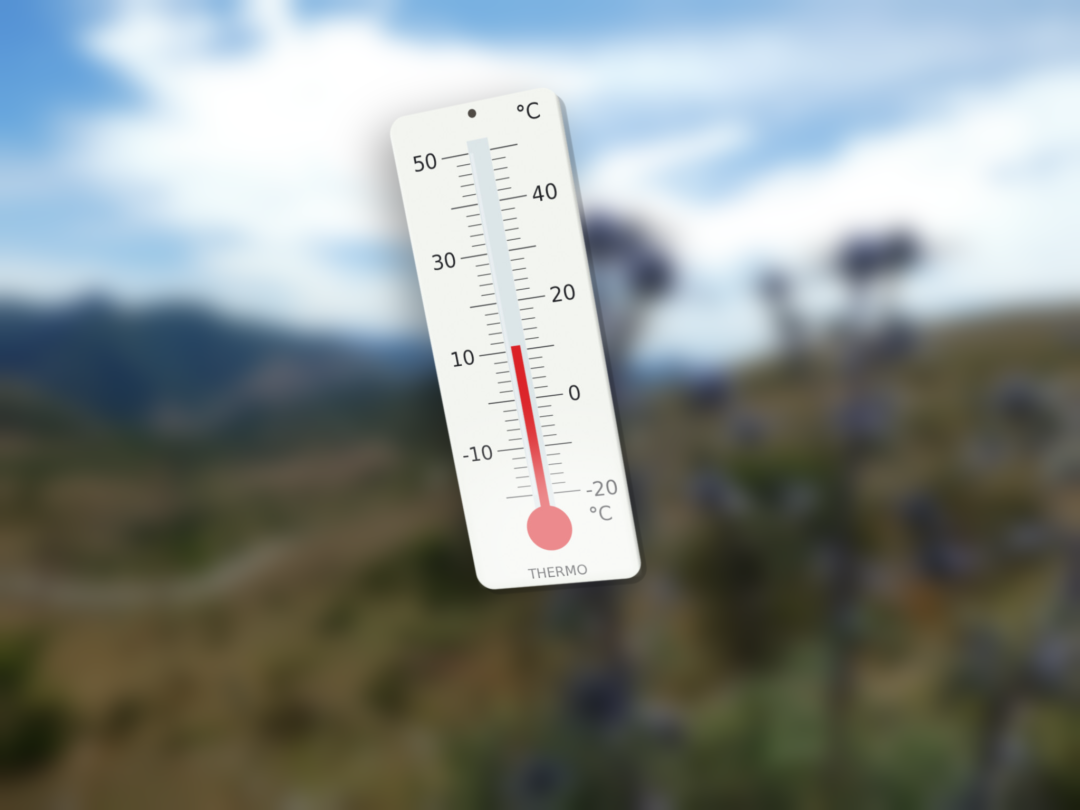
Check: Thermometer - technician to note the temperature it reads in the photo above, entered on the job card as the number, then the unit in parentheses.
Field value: 11 (°C)
